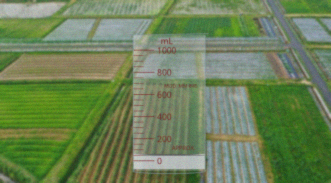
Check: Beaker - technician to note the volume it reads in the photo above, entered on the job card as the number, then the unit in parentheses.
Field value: 50 (mL)
